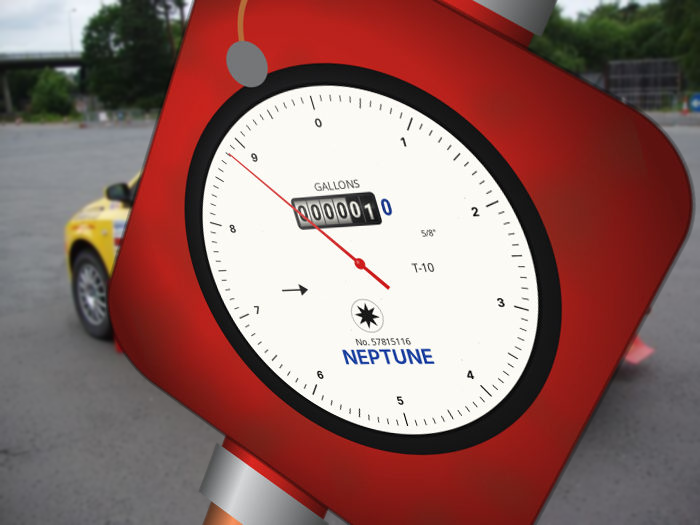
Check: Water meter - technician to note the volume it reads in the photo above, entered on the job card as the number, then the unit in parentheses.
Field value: 8.8 (gal)
